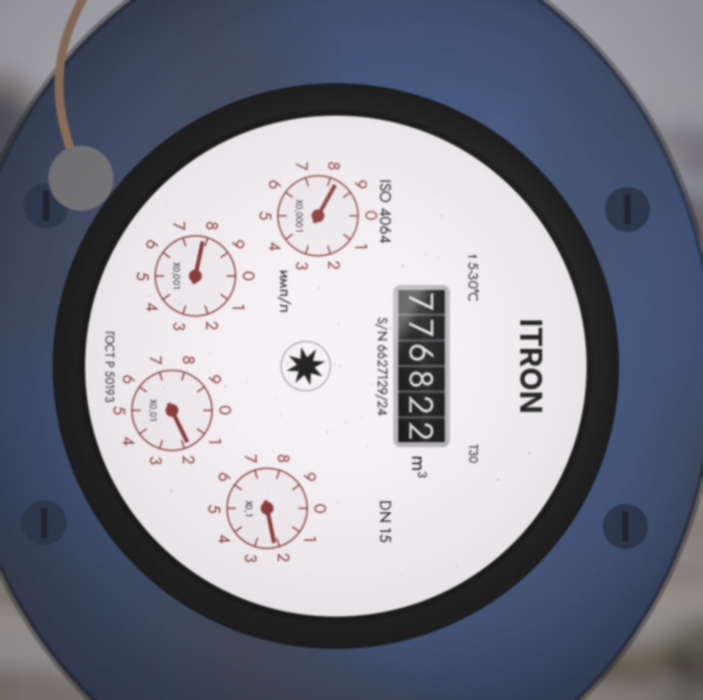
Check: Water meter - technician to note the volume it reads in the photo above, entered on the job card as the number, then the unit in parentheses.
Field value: 776822.2178 (m³)
